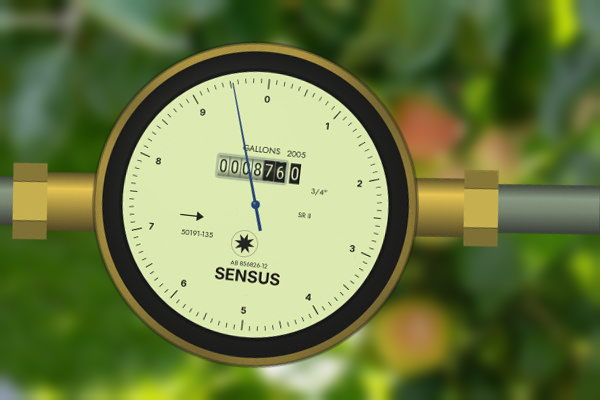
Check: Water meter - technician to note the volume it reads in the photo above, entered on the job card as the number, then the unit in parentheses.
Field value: 8759.5 (gal)
